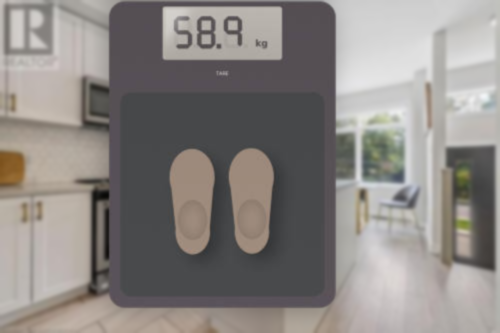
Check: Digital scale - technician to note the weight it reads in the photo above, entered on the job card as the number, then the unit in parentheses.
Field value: 58.9 (kg)
